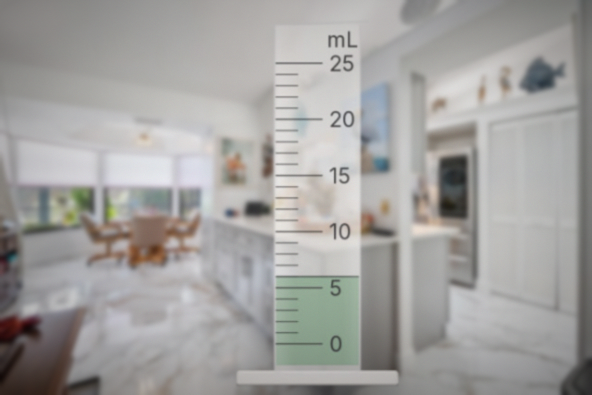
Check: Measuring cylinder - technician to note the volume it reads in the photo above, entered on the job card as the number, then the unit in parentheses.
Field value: 6 (mL)
